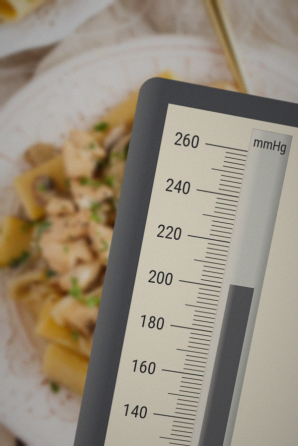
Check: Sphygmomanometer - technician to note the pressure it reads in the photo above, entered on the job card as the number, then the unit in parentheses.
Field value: 202 (mmHg)
